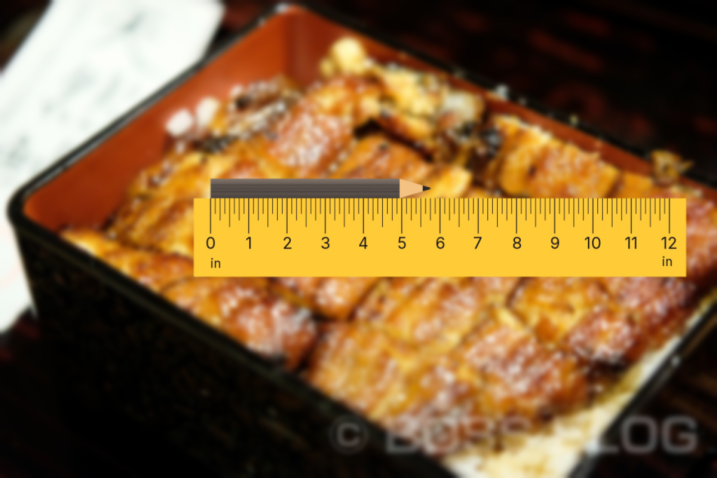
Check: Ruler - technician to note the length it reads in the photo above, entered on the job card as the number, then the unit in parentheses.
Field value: 5.75 (in)
